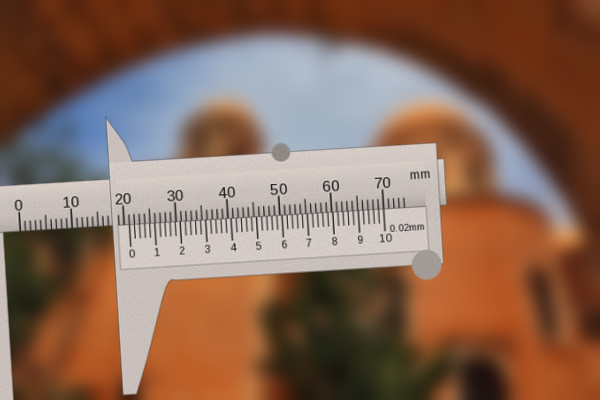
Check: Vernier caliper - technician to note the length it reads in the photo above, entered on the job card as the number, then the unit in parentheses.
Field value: 21.0 (mm)
